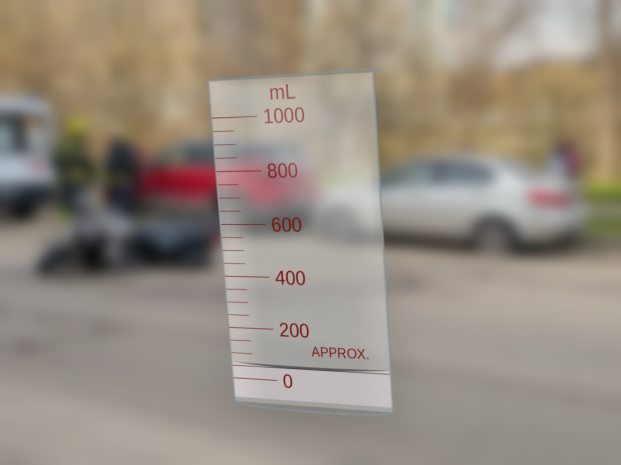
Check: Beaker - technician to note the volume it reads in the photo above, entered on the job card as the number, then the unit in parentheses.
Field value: 50 (mL)
